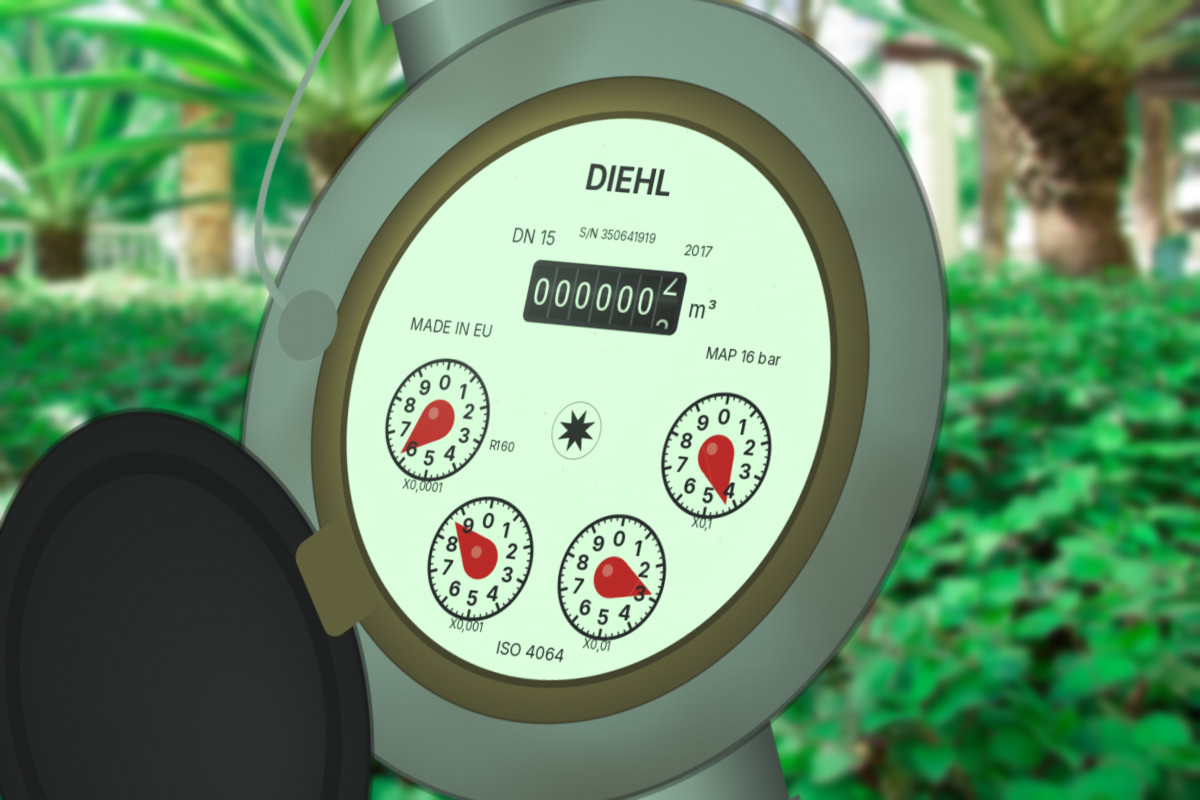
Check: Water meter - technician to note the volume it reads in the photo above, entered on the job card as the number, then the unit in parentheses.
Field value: 2.4286 (m³)
